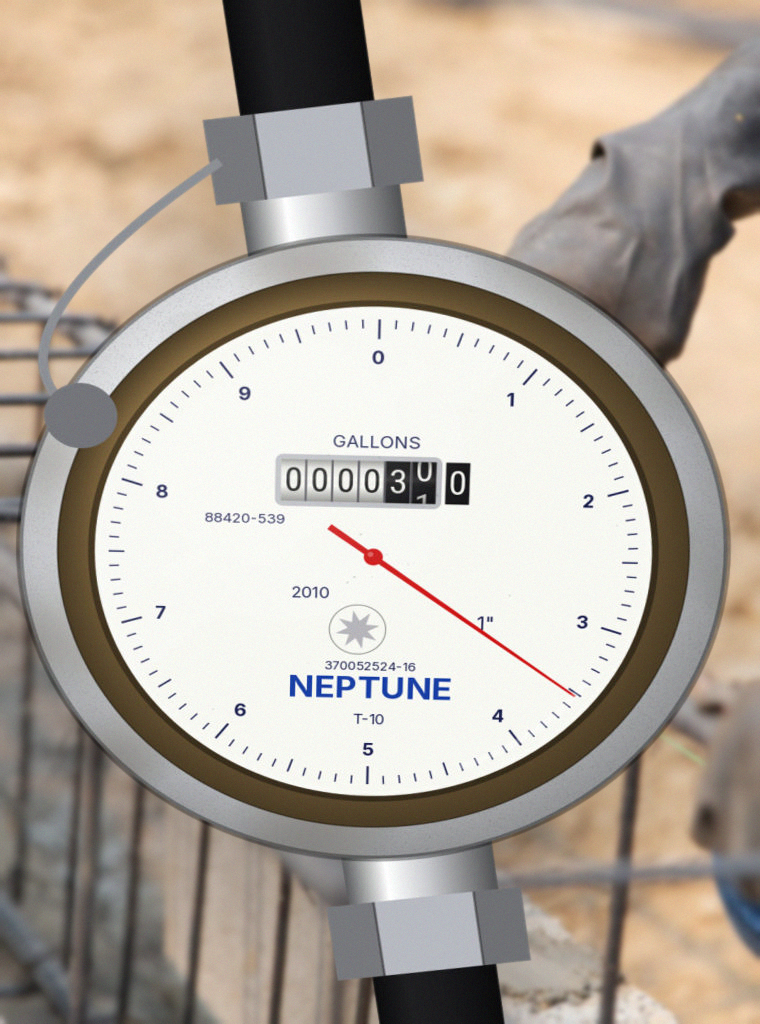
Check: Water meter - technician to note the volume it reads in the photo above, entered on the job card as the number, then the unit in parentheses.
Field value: 303.5 (gal)
